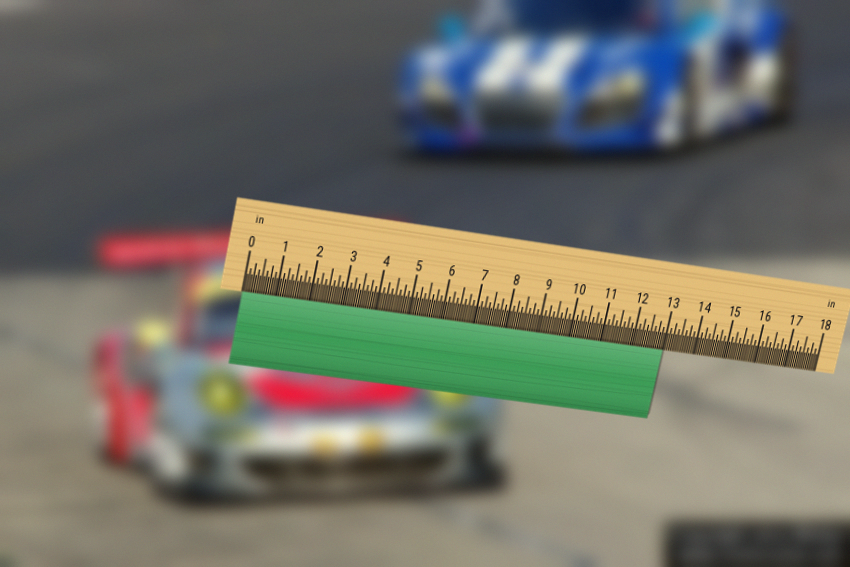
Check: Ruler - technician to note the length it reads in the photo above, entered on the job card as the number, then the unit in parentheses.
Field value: 13 (in)
